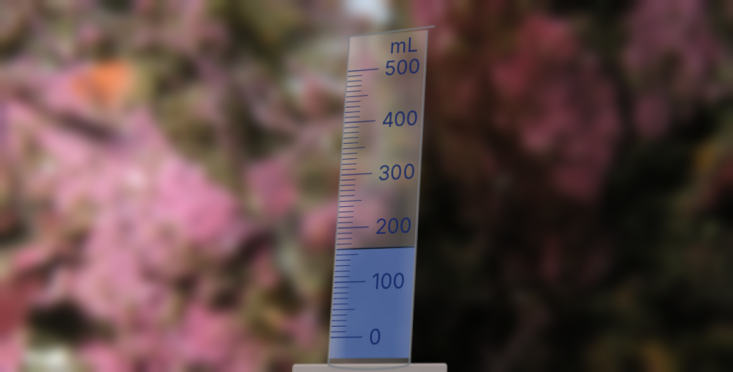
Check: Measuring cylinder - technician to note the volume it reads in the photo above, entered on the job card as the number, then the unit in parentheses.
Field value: 160 (mL)
